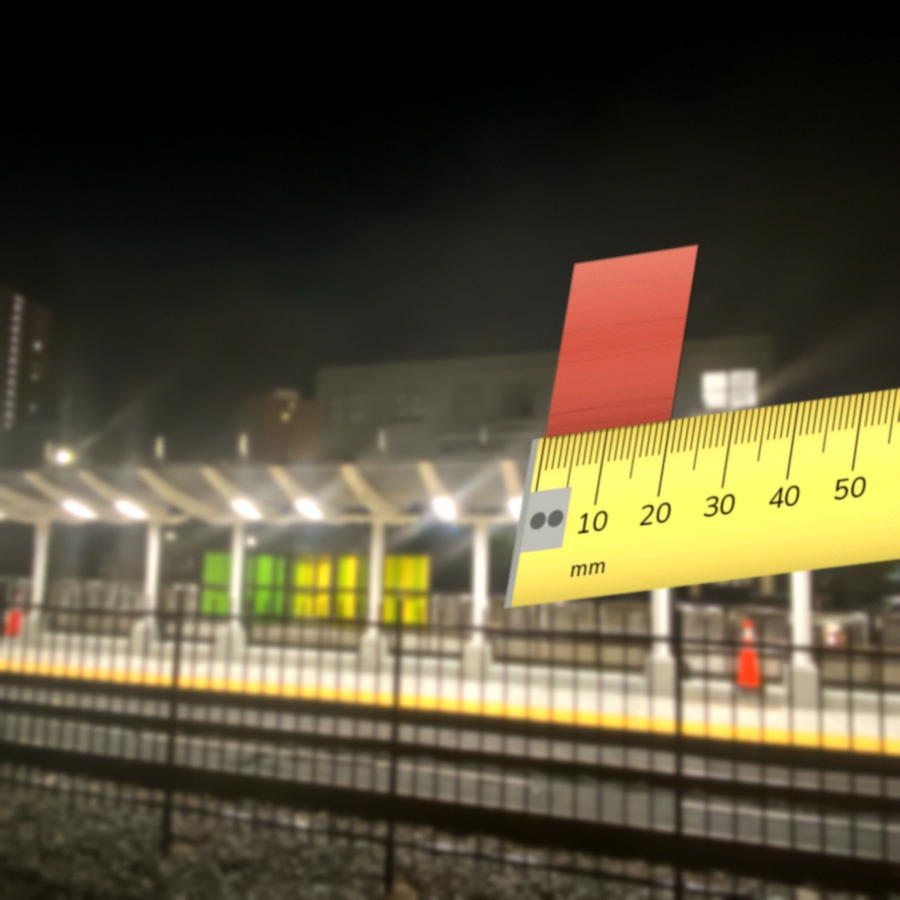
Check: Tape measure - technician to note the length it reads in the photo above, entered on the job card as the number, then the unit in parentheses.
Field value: 20 (mm)
